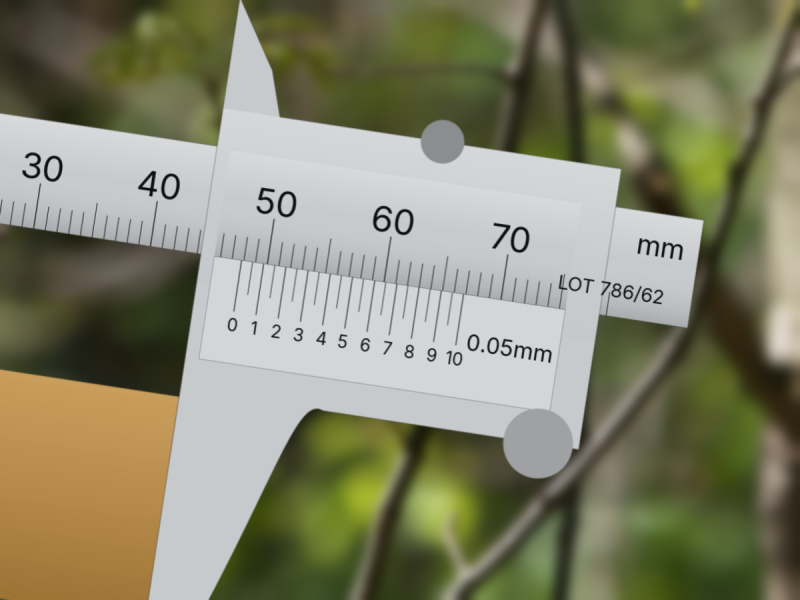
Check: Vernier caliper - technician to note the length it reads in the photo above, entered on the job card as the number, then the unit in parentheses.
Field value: 47.8 (mm)
